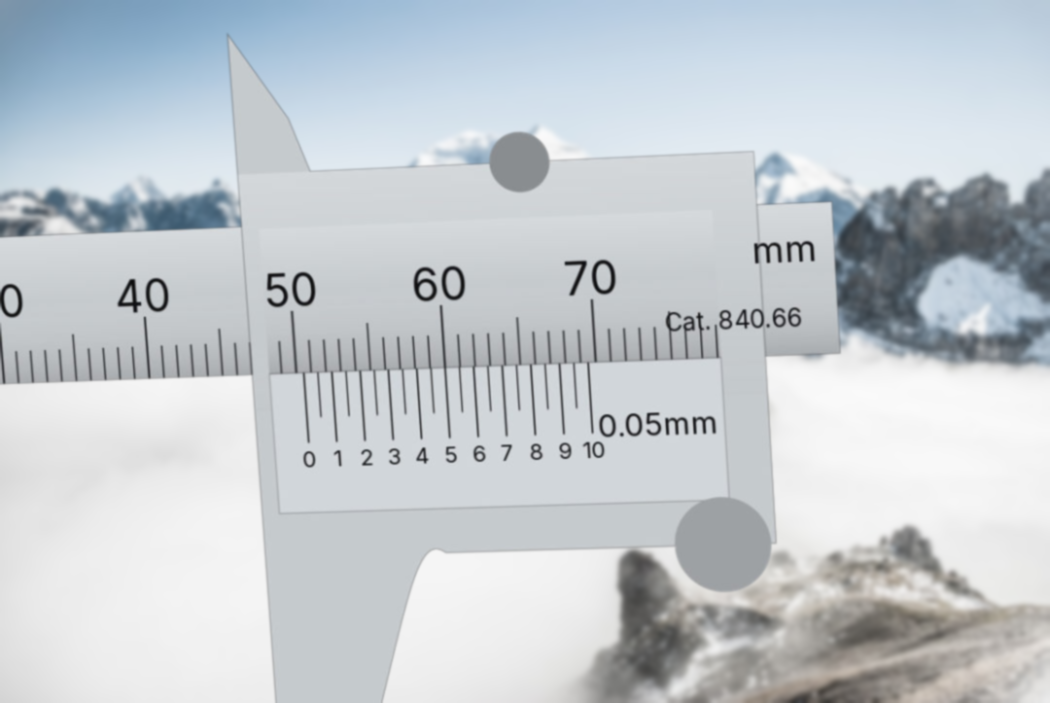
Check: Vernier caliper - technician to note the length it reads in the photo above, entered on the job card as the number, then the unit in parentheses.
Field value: 50.5 (mm)
